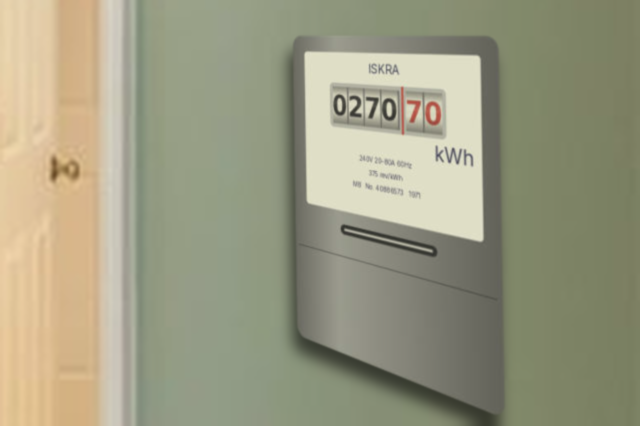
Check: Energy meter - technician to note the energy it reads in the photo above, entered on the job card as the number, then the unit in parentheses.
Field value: 270.70 (kWh)
